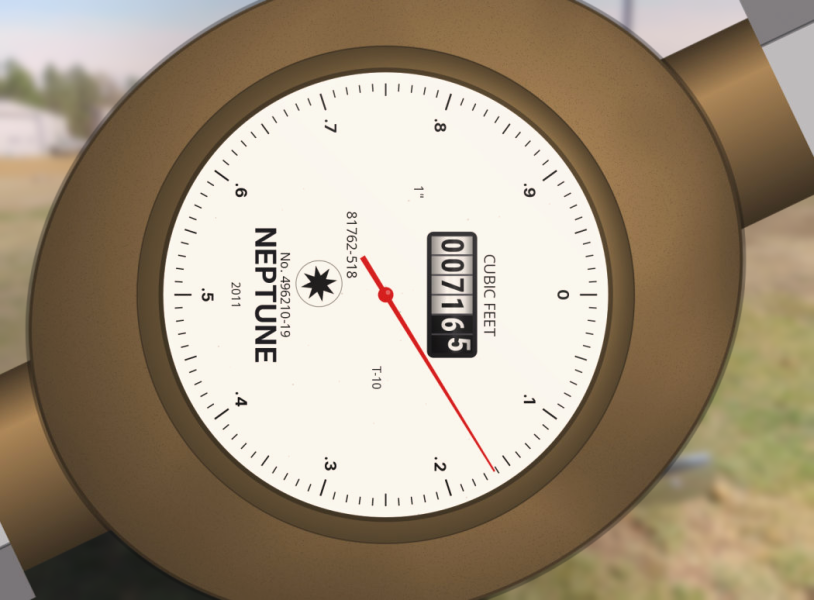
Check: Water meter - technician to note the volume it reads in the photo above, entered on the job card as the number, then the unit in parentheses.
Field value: 7165.16 (ft³)
